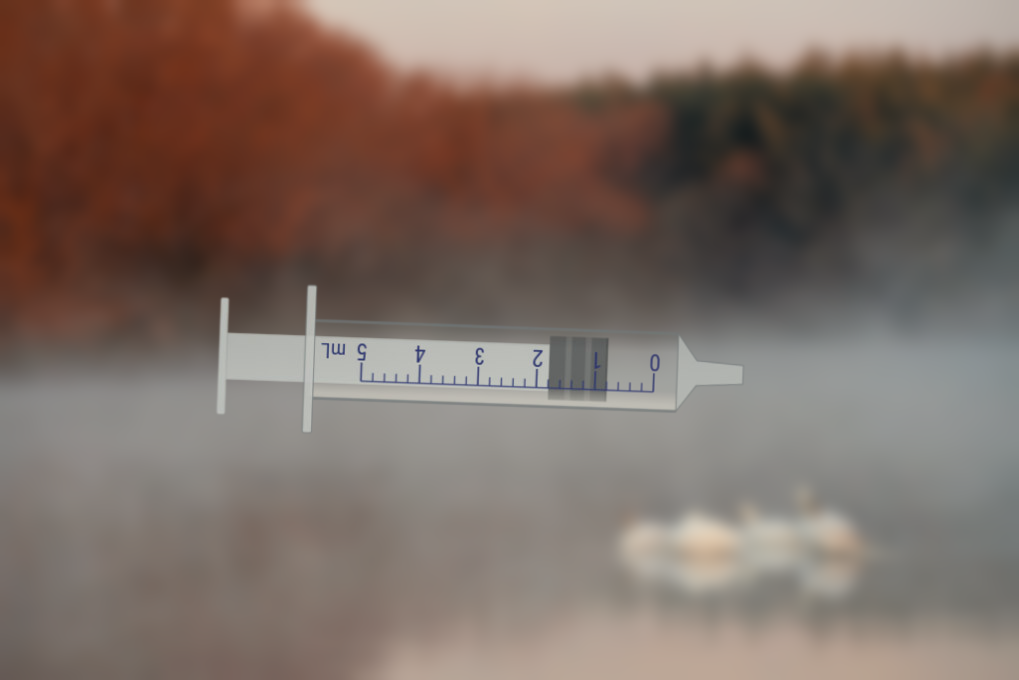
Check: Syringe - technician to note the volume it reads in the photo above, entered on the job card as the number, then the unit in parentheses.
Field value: 0.8 (mL)
